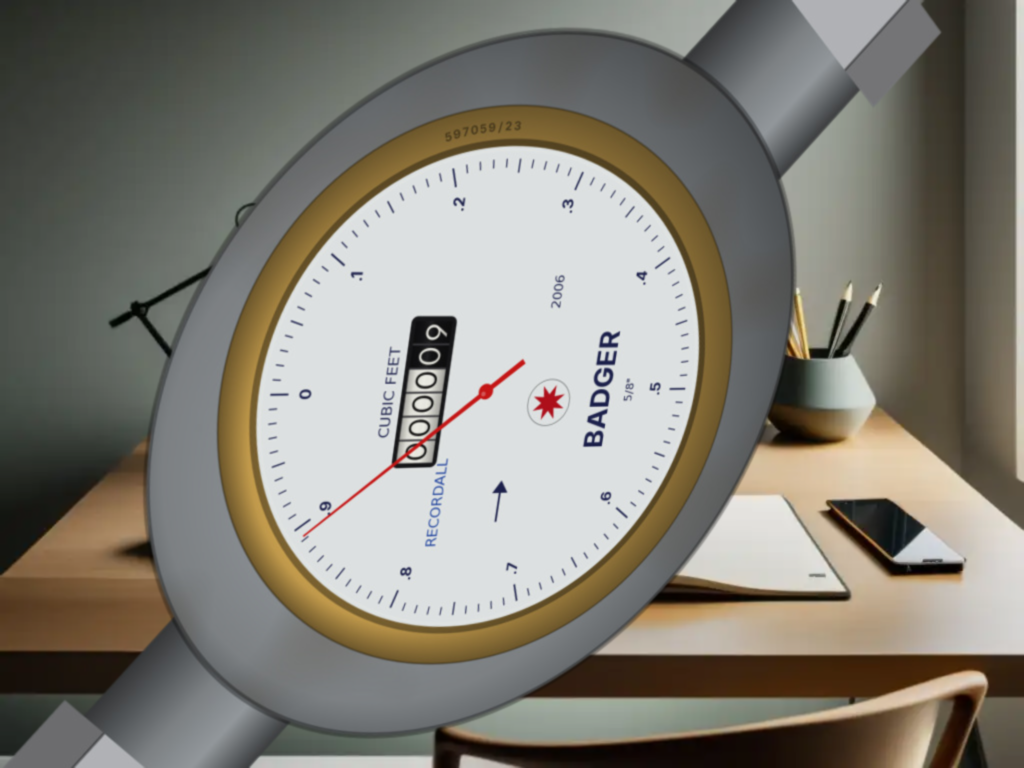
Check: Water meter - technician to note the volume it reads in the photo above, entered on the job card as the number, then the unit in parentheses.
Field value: 8.89 (ft³)
